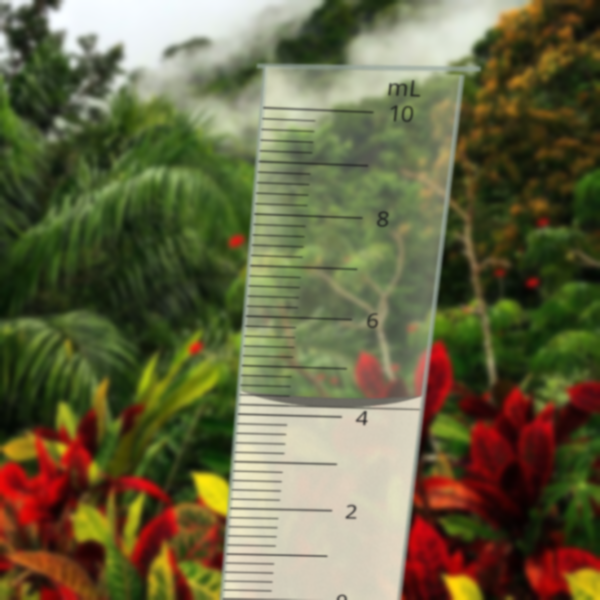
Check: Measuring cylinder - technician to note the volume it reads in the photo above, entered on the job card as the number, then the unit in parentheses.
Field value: 4.2 (mL)
